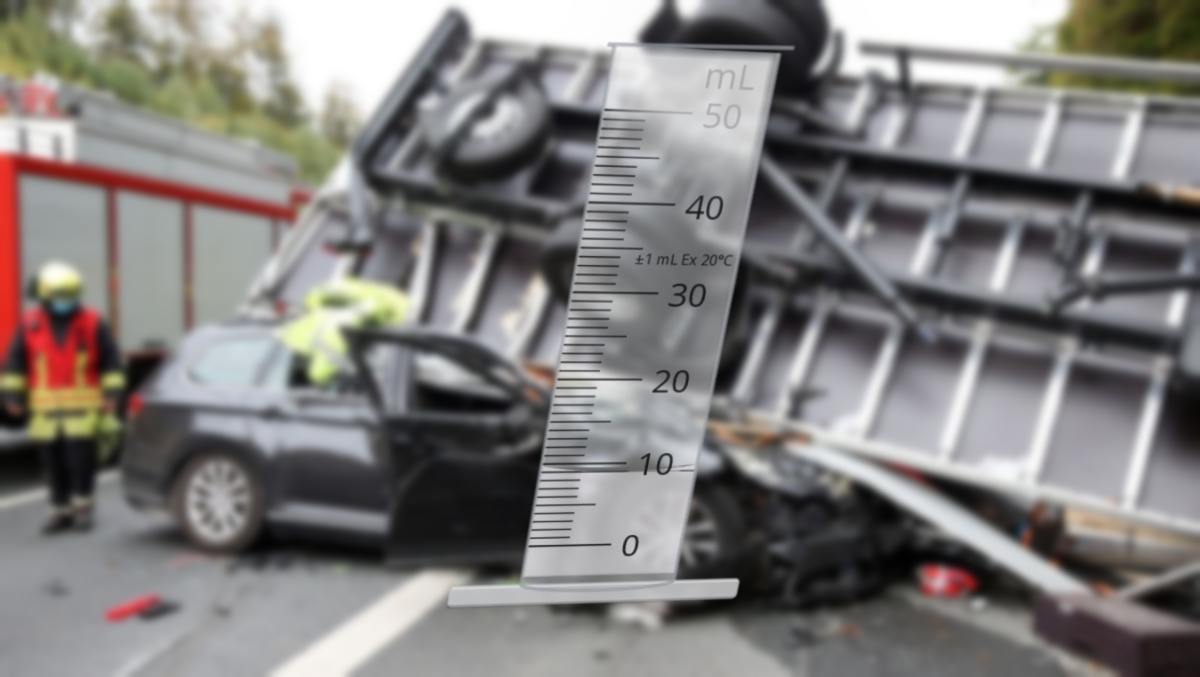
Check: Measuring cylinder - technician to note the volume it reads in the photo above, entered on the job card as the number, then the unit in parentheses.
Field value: 9 (mL)
